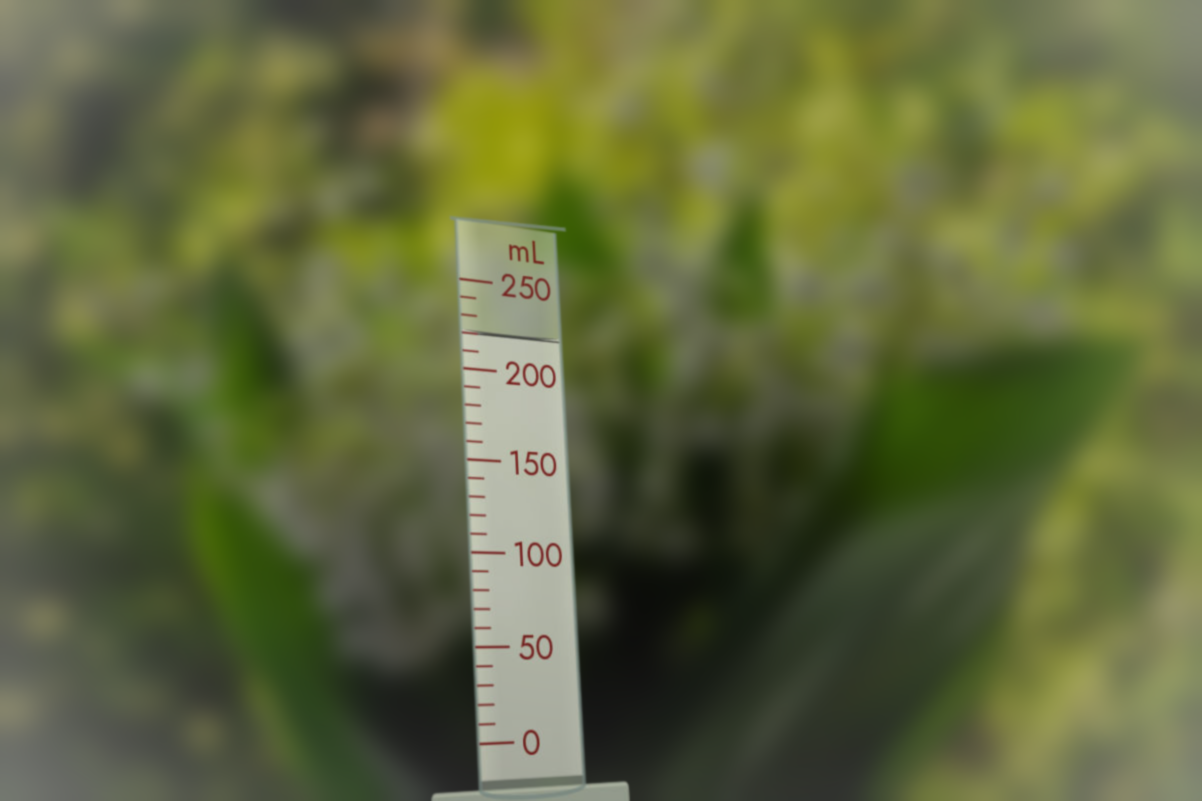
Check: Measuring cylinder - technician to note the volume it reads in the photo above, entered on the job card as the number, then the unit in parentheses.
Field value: 220 (mL)
